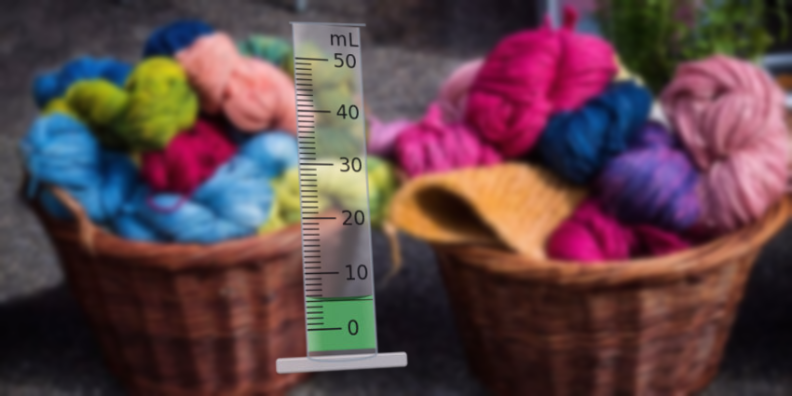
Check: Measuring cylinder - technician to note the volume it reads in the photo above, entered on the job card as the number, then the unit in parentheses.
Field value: 5 (mL)
